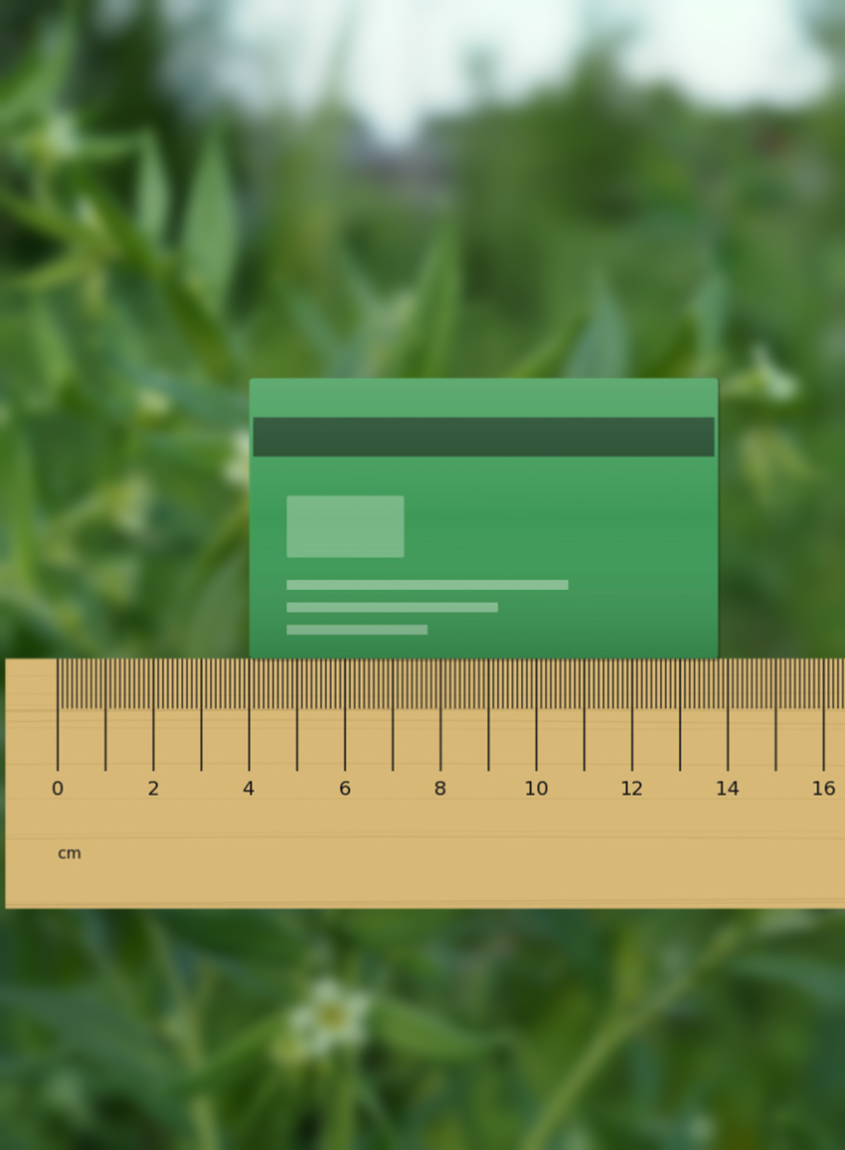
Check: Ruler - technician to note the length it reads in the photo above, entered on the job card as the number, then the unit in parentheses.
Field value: 9.8 (cm)
